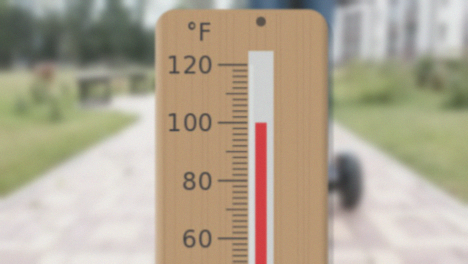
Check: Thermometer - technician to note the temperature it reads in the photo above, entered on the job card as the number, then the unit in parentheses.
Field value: 100 (°F)
